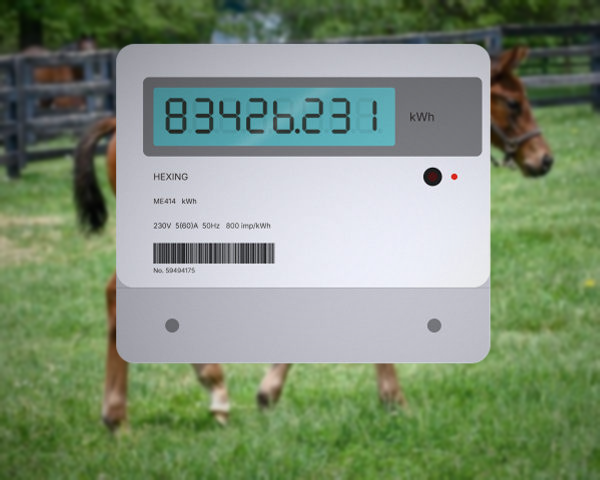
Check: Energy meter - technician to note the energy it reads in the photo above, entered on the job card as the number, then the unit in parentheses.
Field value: 83426.231 (kWh)
